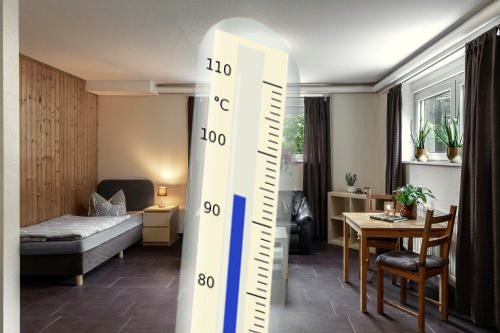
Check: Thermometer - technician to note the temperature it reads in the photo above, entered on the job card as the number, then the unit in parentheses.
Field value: 93 (°C)
